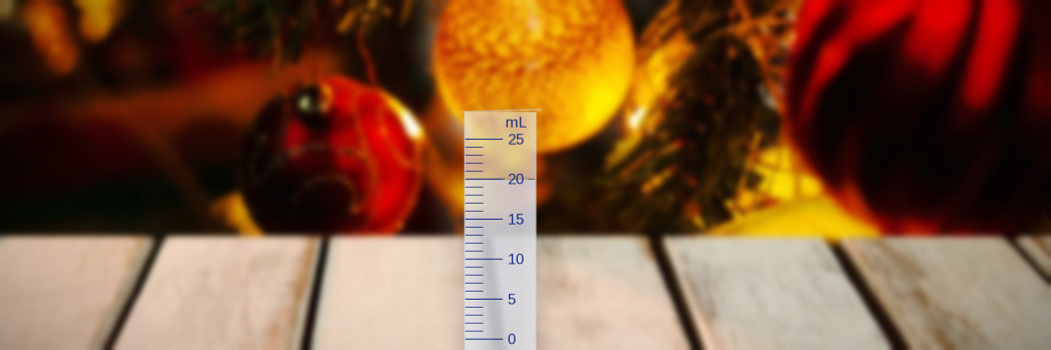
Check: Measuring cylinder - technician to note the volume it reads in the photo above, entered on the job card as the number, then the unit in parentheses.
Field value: 20 (mL)
